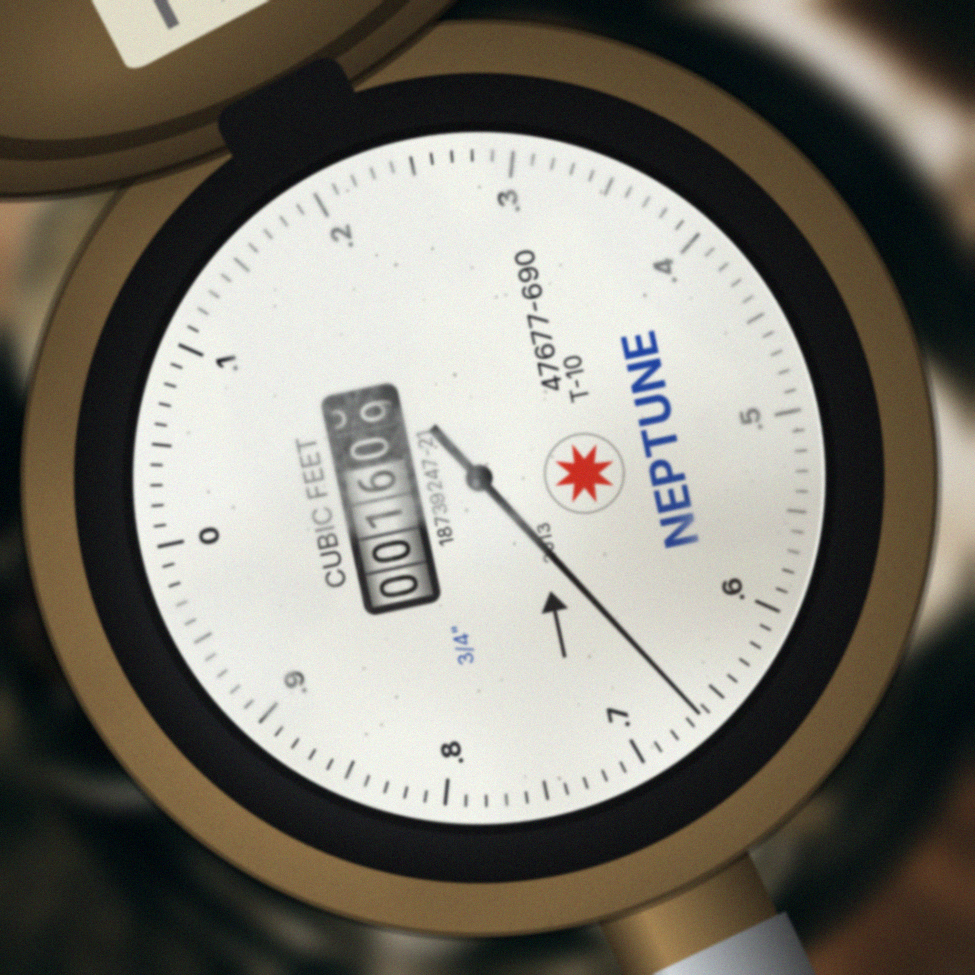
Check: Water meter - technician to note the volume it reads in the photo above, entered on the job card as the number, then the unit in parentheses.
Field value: 1608.66 (ft³)
